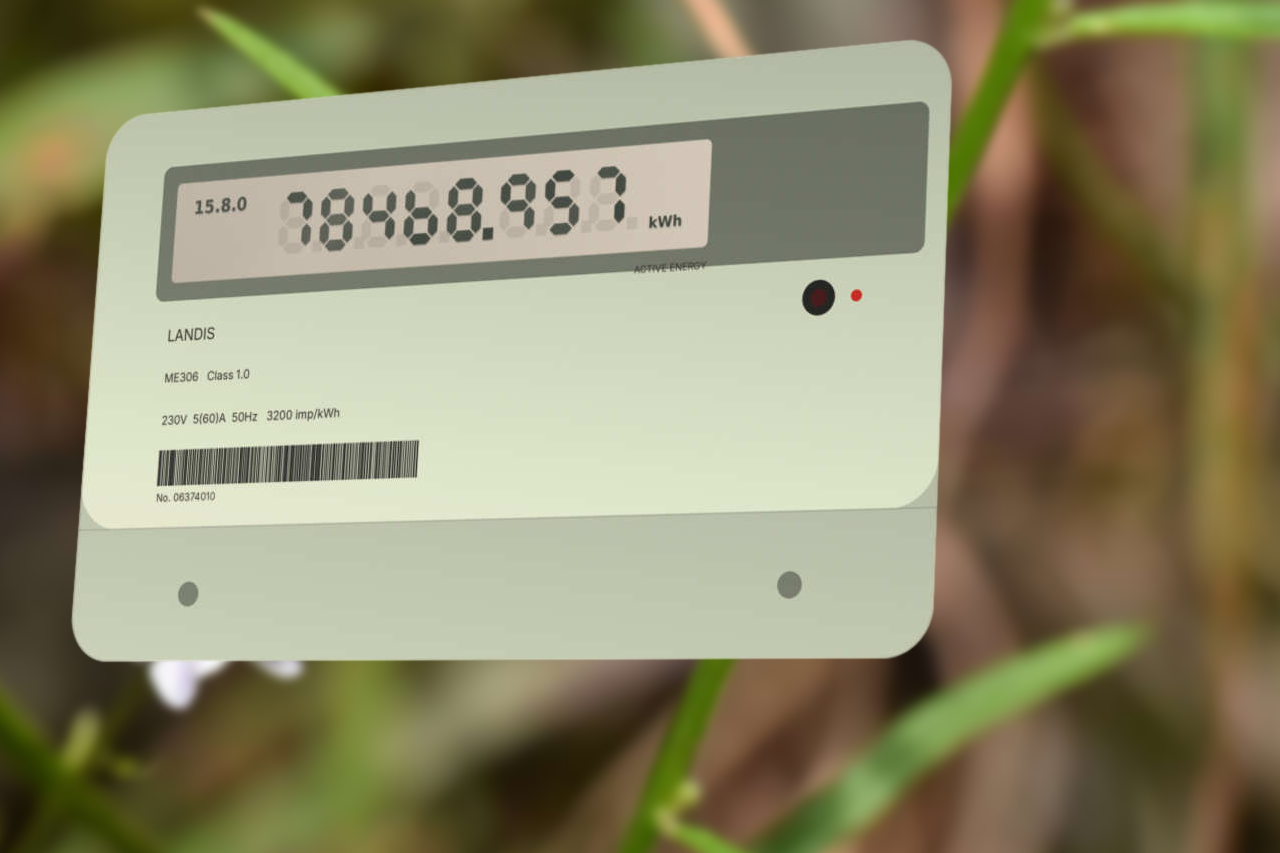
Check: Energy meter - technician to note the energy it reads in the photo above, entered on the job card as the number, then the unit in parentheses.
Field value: 78468.957 (kWh)
